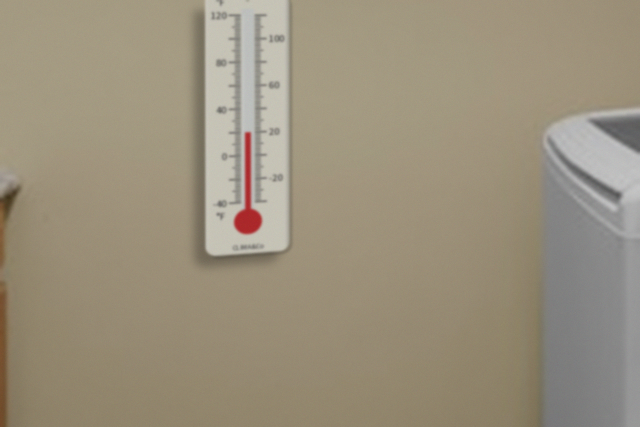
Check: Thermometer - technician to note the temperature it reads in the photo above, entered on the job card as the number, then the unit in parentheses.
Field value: 20 (°F)
